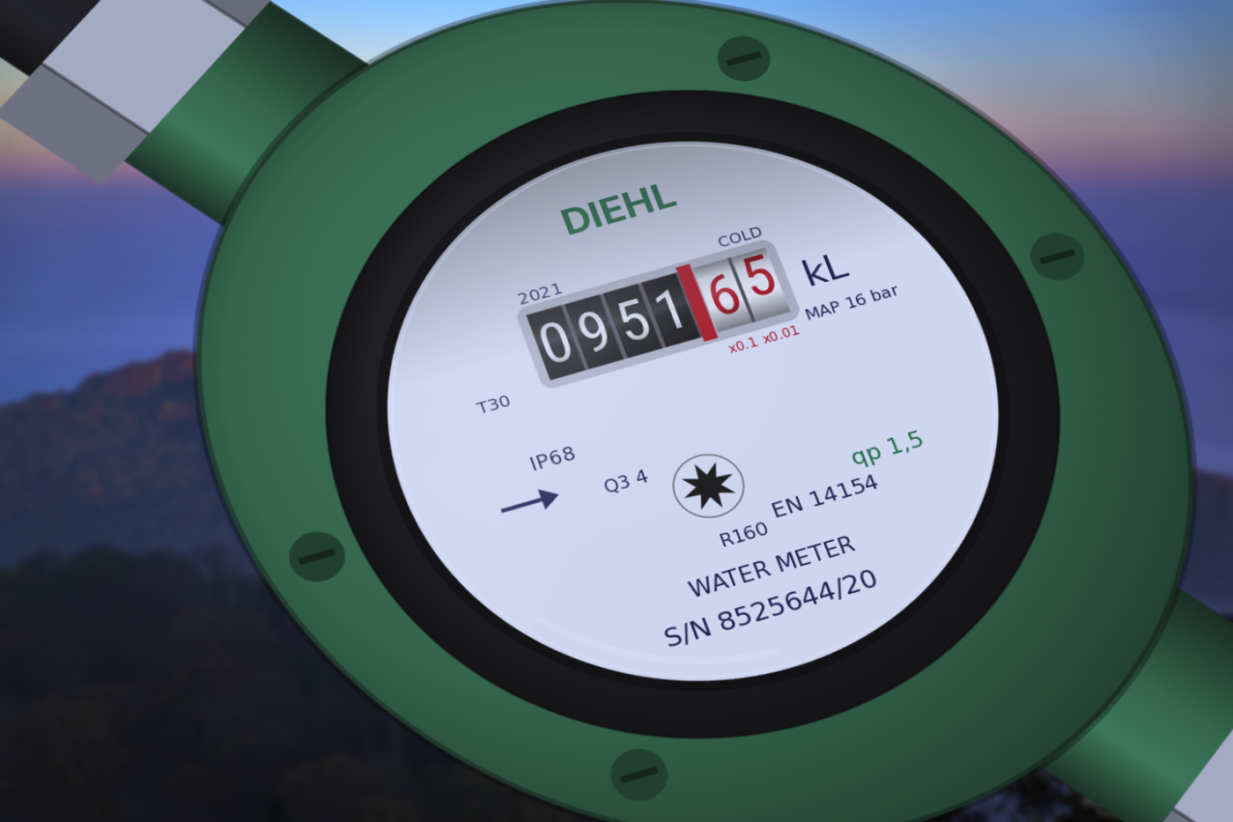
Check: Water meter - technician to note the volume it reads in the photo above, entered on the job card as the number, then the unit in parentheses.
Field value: 951.65 (kL)
